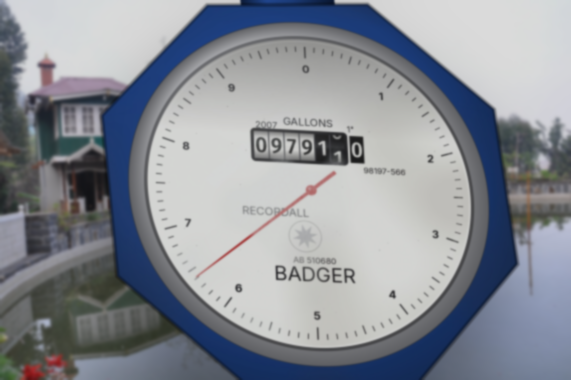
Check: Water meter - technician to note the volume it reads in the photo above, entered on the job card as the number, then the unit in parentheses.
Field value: 979106.4 (gal)
